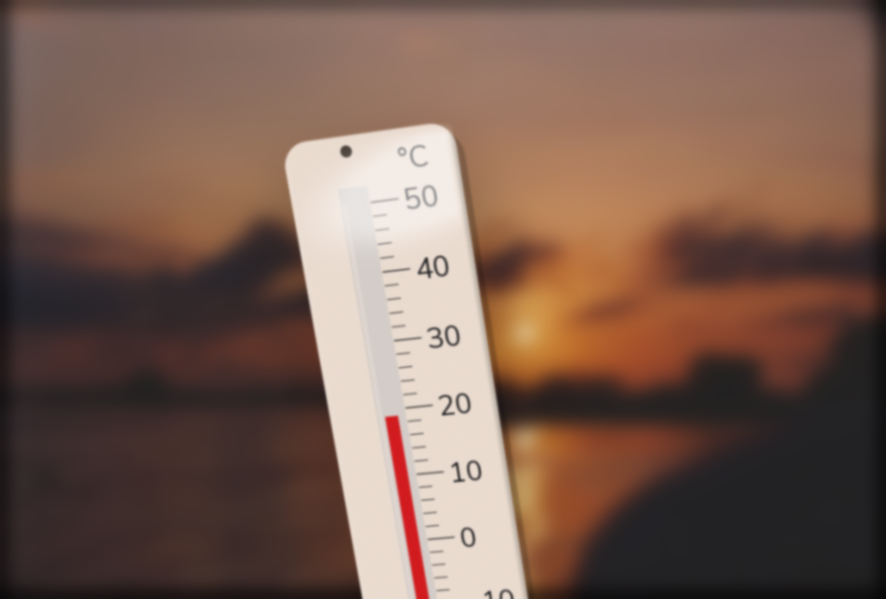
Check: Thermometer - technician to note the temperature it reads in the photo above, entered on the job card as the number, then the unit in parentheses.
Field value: 19 (°C)
